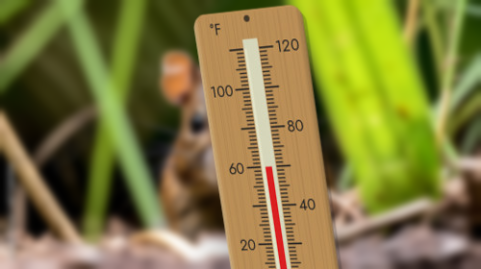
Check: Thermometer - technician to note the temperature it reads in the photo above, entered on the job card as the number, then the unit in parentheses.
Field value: 60 (°F)
